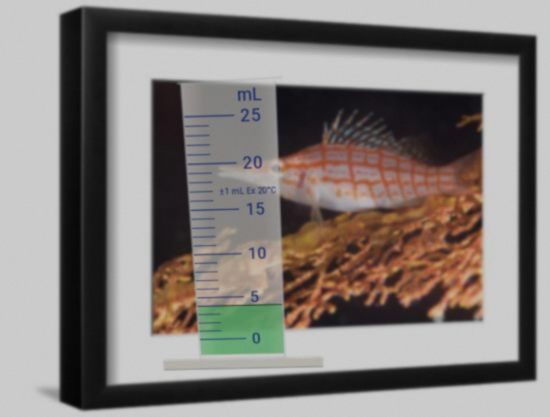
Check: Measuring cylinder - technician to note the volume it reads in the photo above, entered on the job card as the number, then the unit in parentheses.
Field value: 4 (mL)
